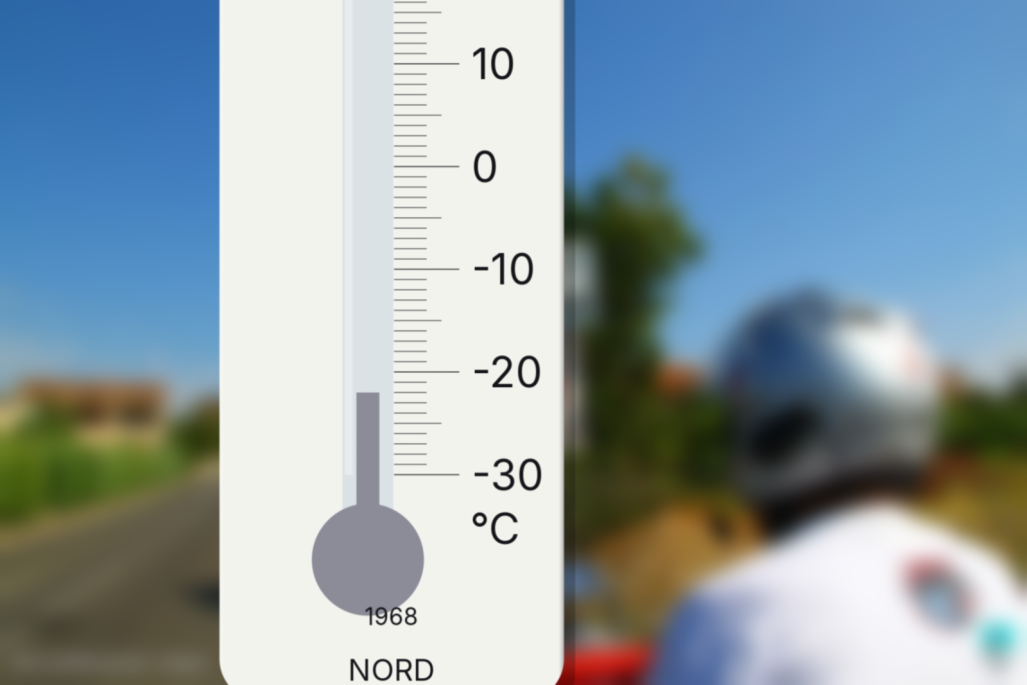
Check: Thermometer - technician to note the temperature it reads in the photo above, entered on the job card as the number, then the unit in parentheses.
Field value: -22 (°C)
